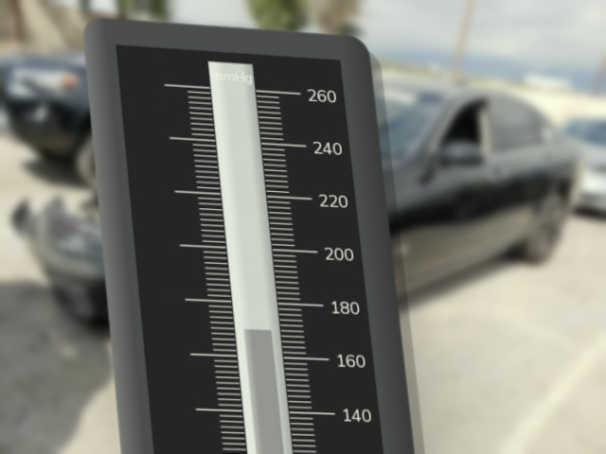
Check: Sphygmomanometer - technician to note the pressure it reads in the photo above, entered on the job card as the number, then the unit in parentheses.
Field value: 170 (mmHg)
